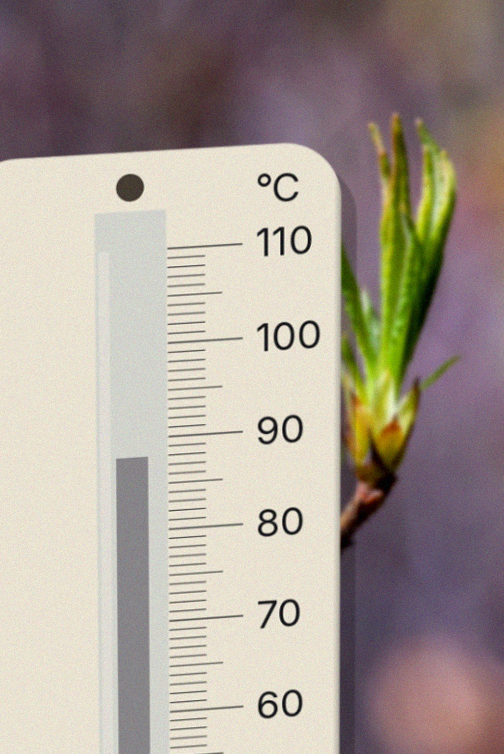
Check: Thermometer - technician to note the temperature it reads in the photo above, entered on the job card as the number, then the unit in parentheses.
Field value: 88 (°C)
